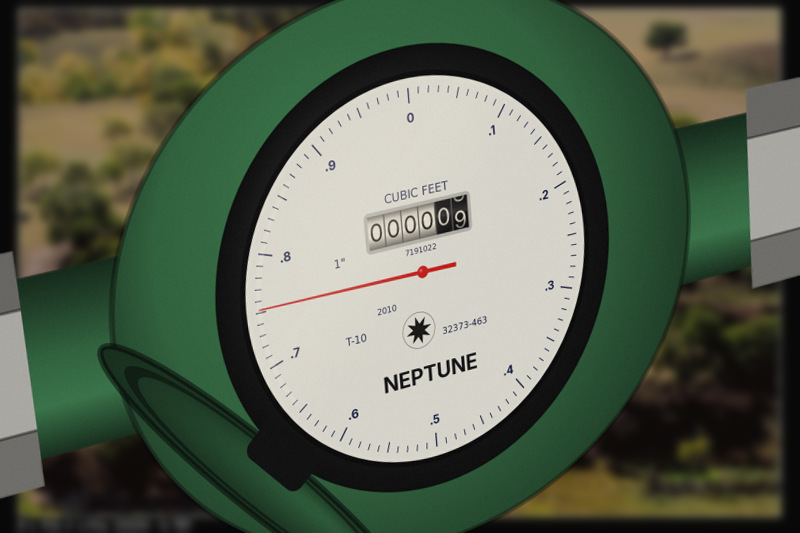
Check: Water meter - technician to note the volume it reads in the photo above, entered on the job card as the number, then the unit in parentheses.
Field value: 8.75 (ft³)
